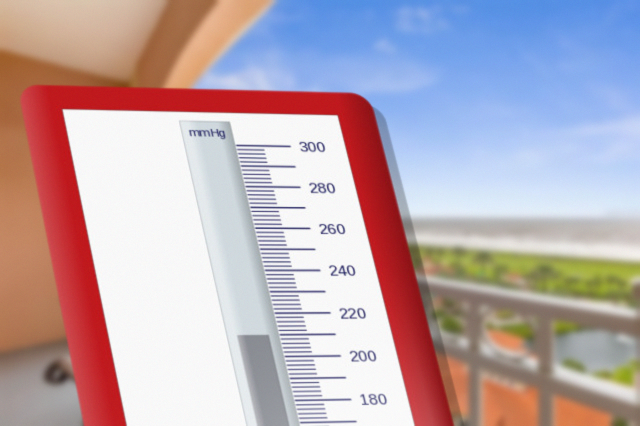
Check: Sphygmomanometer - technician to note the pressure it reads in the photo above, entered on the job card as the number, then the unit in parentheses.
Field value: 210 (mmHg)
